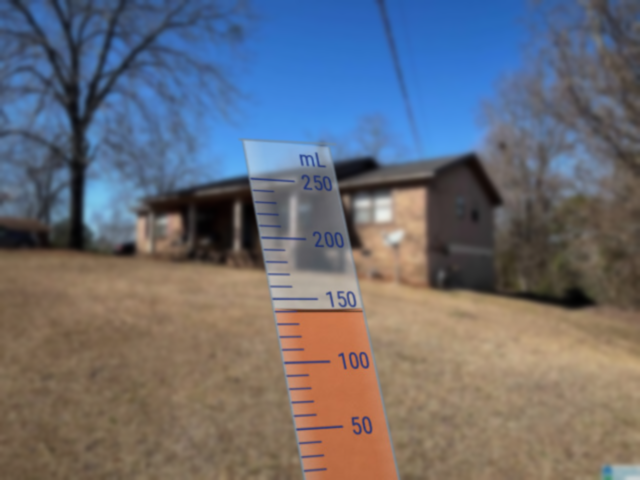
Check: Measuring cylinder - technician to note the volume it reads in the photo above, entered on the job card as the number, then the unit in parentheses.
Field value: 140 (mL)
